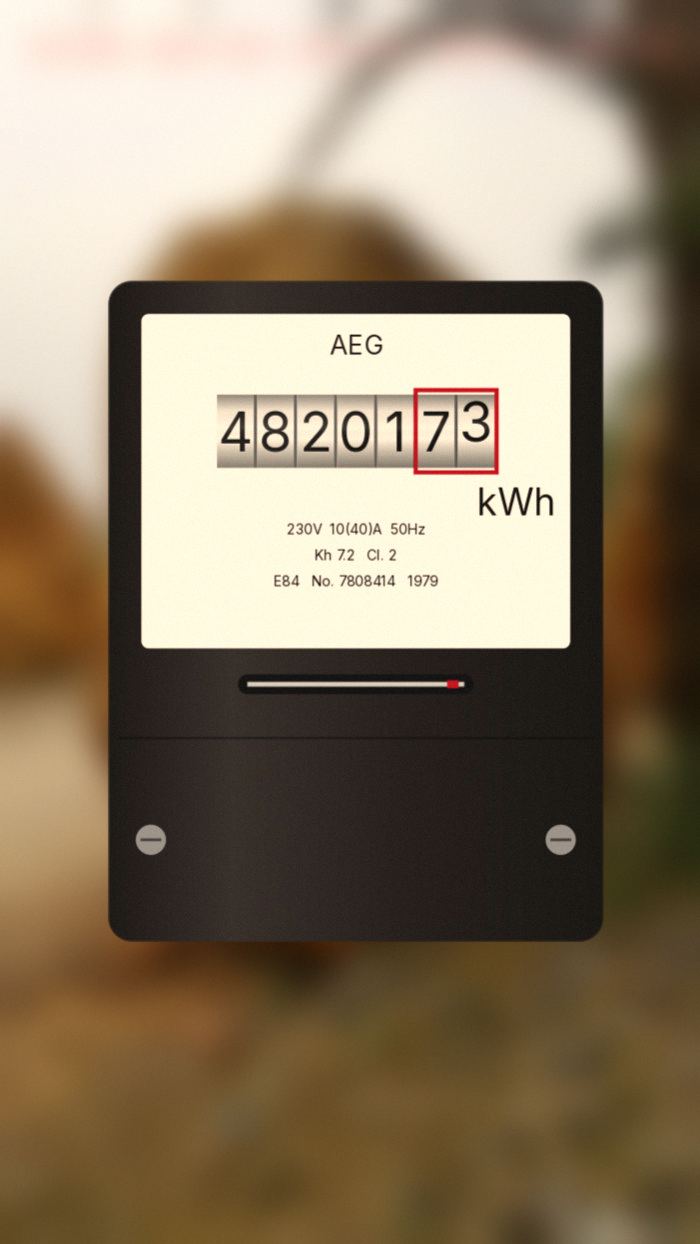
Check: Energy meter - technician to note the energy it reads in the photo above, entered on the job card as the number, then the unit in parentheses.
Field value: 48201.73 (kWh)
